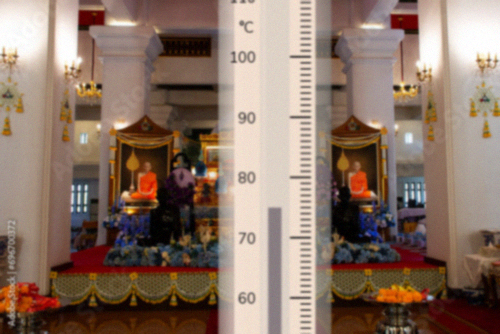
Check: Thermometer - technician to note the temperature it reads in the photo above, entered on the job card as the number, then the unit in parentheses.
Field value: 75 (°C)
